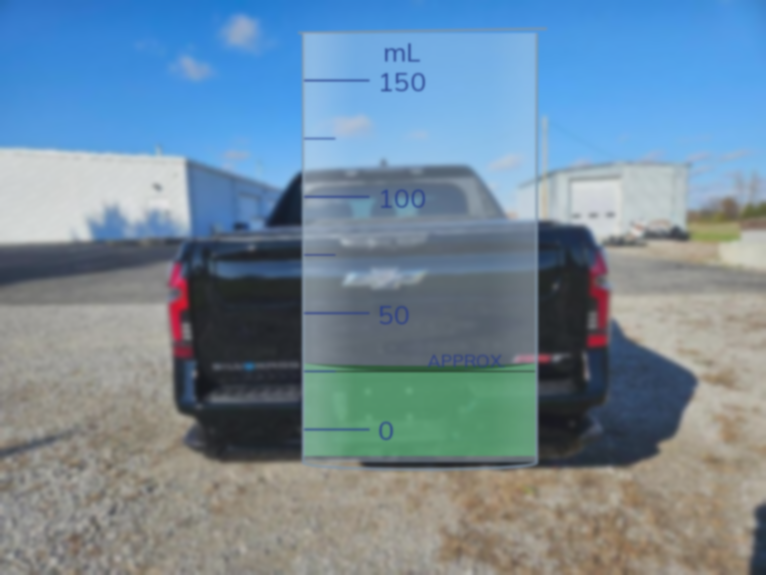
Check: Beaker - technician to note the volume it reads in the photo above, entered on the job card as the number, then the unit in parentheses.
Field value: 25 (mL)
